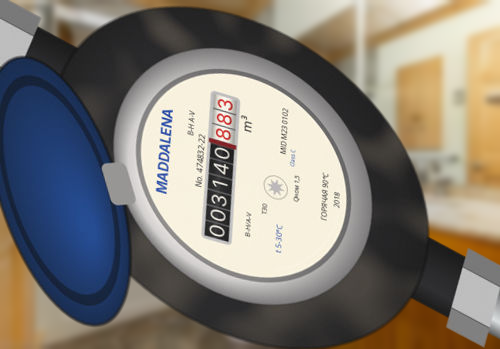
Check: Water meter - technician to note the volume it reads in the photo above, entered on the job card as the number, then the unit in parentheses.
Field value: 3140.883 (m³)
